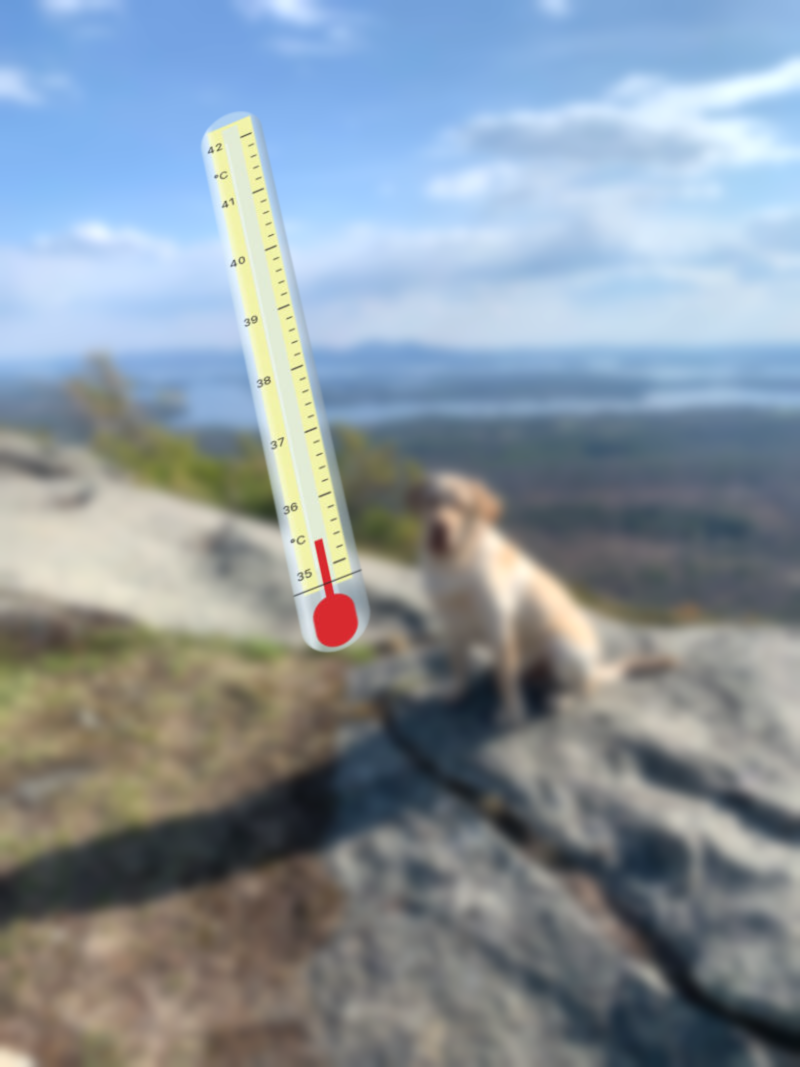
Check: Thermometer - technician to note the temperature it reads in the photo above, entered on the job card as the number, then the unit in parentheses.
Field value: 35.4 (°C)
